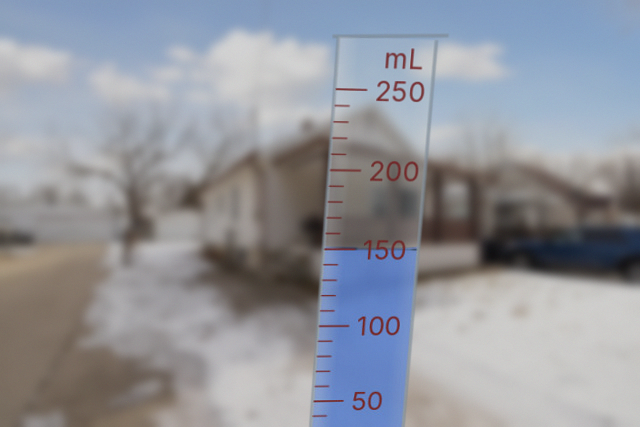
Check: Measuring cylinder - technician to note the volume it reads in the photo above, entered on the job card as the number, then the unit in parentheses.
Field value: 150 (mL)
